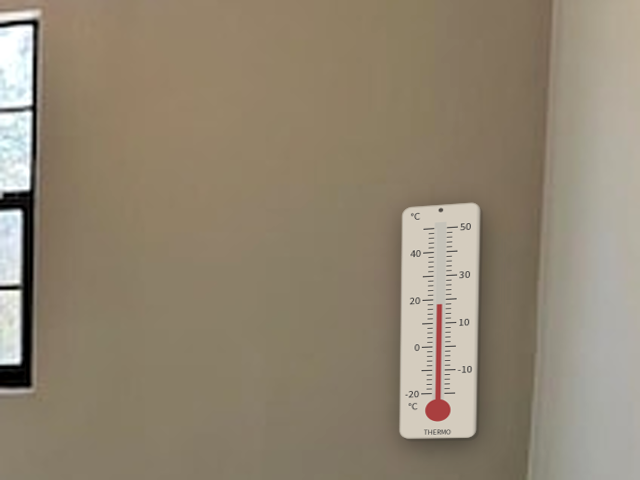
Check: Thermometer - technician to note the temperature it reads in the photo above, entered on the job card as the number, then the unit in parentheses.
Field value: 18 (°C)
